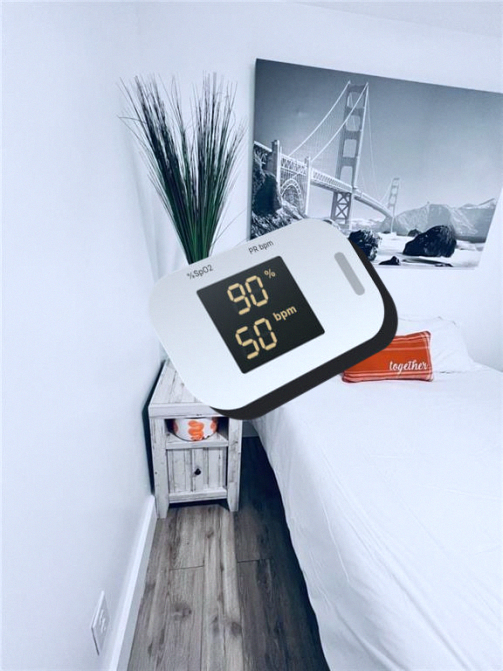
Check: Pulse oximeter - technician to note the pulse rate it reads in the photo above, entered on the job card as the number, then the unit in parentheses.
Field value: 50 (bpm)
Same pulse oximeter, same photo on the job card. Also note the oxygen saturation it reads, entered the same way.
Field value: 90 (%)
